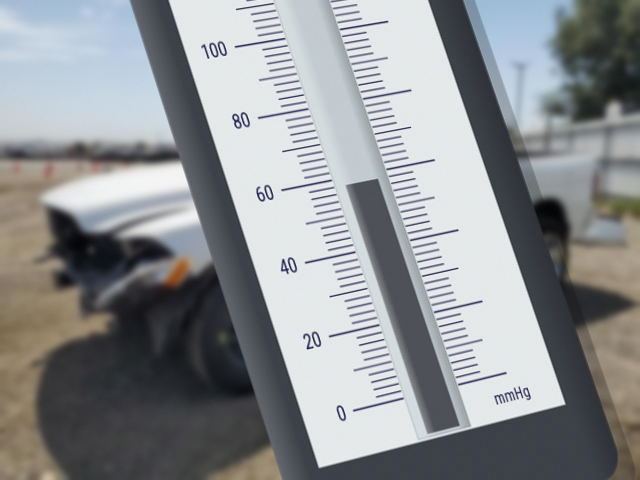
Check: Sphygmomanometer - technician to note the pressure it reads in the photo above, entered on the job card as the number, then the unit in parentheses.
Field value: 58 (mmHg)
